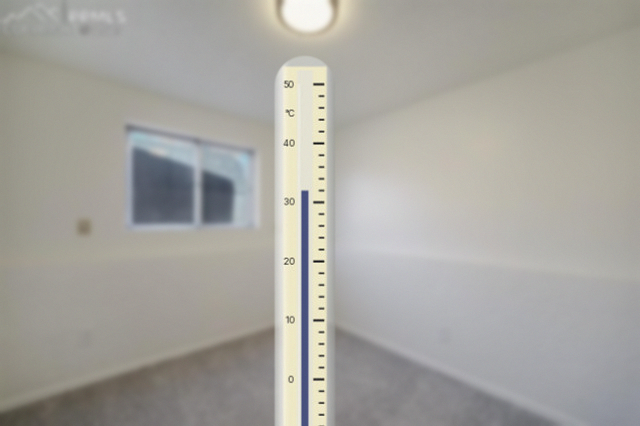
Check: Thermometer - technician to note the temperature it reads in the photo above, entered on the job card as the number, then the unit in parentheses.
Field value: 32 (°C)
